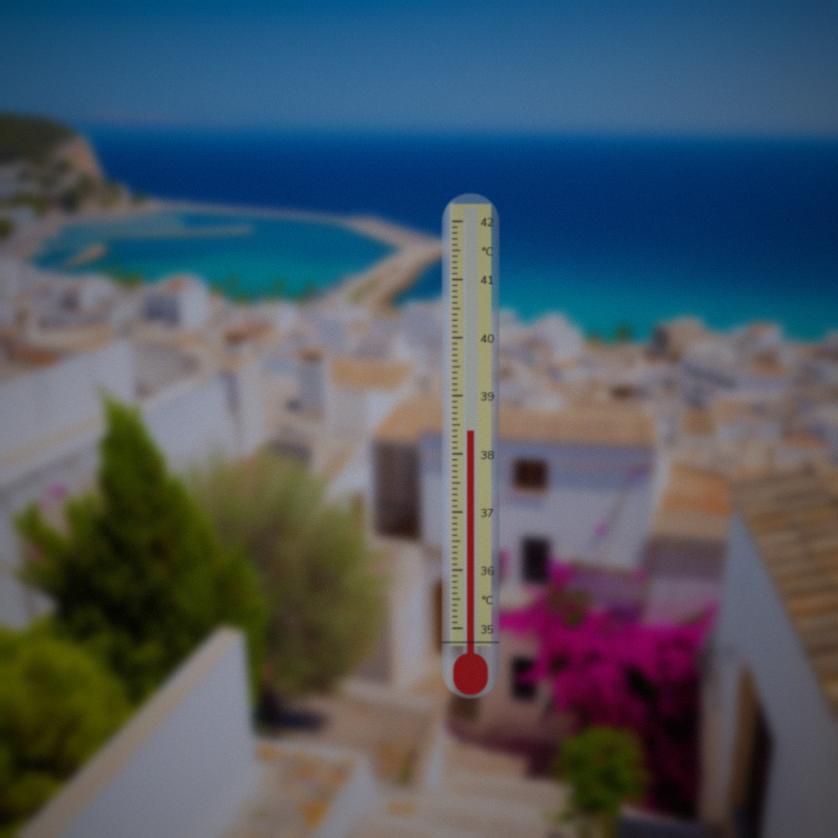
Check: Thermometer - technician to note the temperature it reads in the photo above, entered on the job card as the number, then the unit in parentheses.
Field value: 38.4 (°C)
